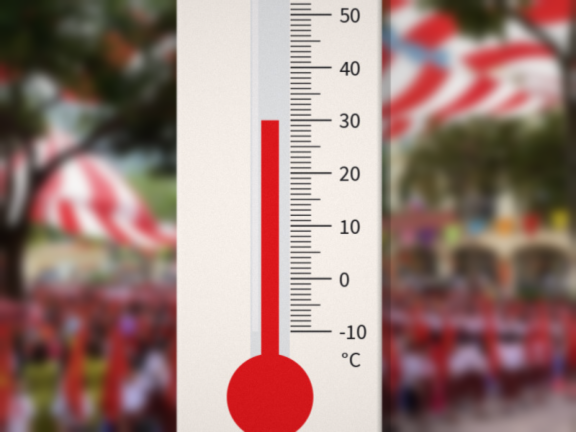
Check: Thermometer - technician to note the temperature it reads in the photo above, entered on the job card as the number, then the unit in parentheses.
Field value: 30 (°C)
